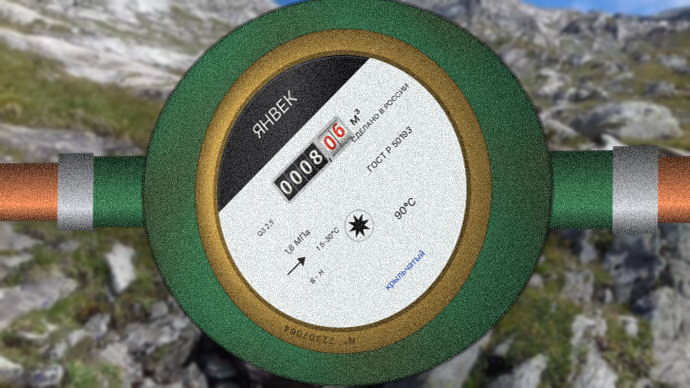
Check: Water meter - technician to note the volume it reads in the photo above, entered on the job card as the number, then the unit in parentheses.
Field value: 8.06 (m³)
